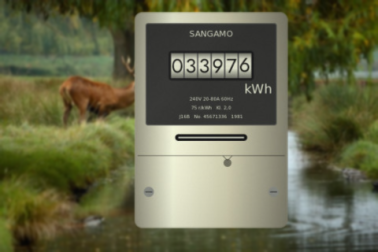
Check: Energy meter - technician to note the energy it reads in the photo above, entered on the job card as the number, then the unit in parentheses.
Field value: 33976 (kWh)
